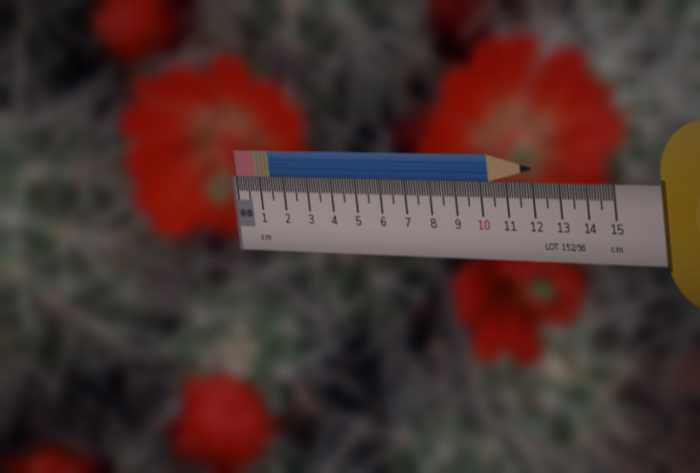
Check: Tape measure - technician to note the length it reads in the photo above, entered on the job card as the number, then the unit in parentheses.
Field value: 12 (cm)
